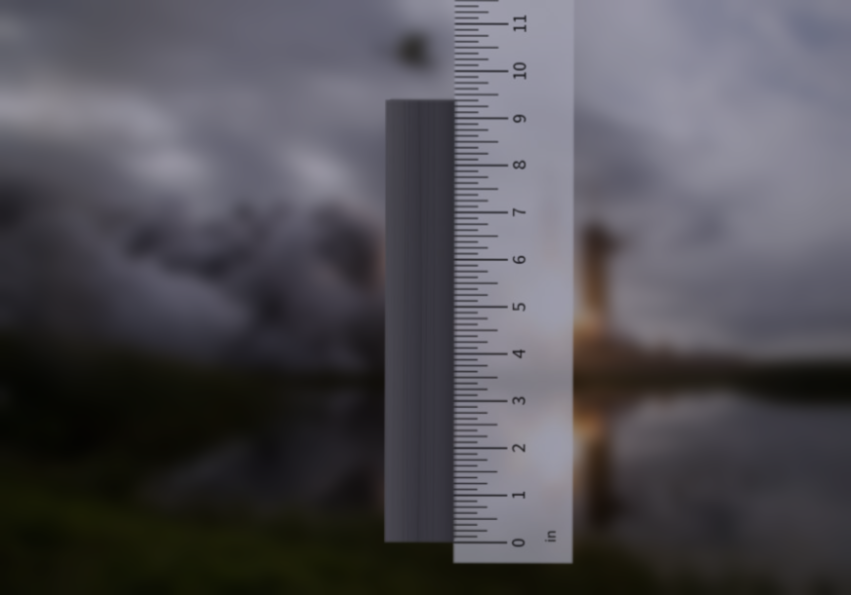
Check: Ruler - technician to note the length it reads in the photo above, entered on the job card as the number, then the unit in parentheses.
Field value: 9.375 (in)
